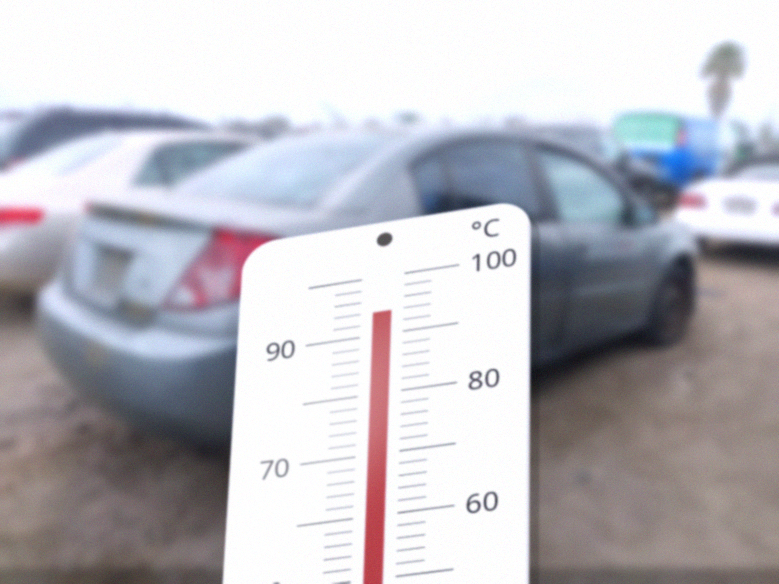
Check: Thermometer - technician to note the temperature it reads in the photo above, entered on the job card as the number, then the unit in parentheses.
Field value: 94 (°C)
